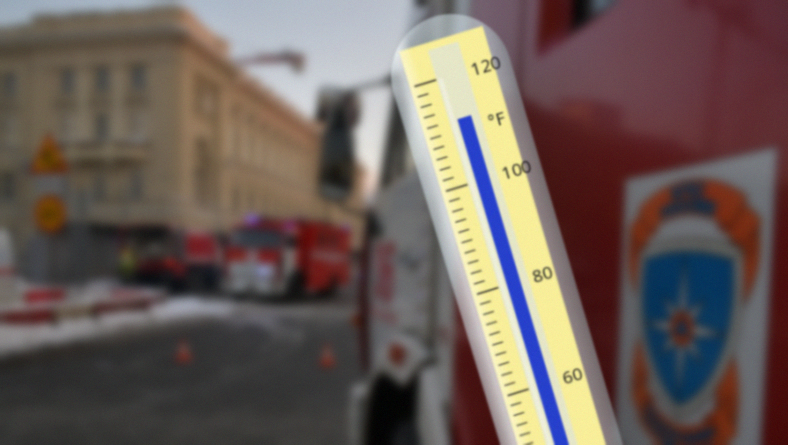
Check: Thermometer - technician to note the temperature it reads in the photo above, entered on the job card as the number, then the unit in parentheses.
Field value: 112 (°F)
